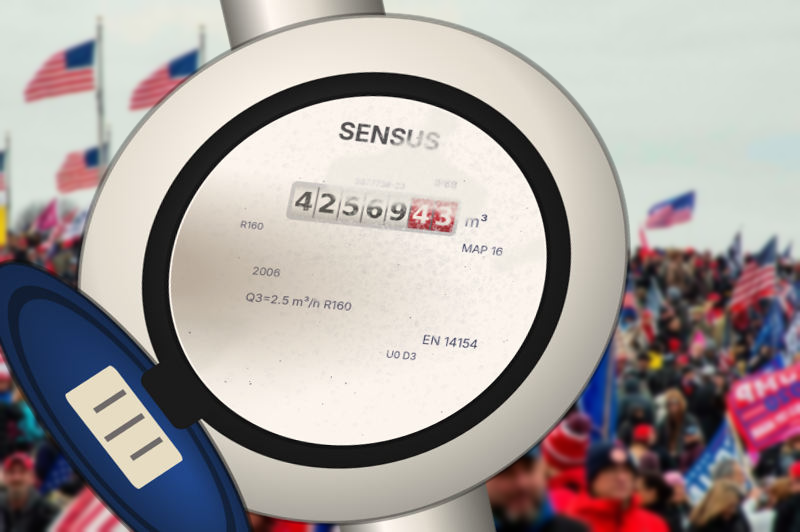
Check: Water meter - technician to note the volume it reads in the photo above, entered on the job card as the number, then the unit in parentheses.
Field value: 42569.43 (m³)
